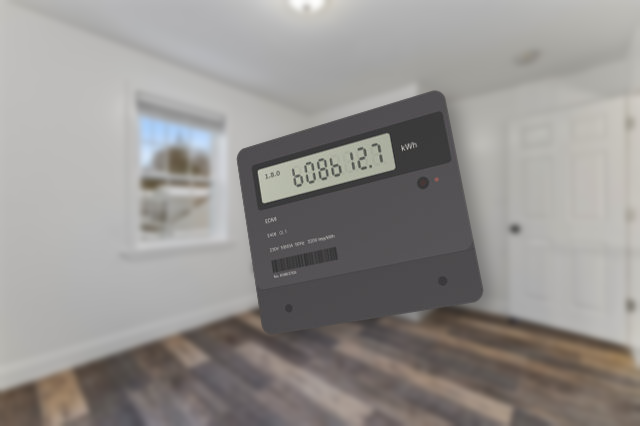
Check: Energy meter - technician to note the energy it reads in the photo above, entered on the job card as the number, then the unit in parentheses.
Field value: 608612.7 (kWh)
